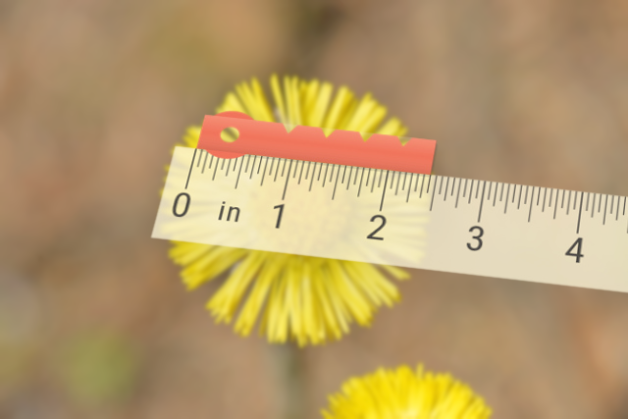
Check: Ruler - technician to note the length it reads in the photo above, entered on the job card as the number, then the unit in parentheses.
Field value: 2.4375 (in)
